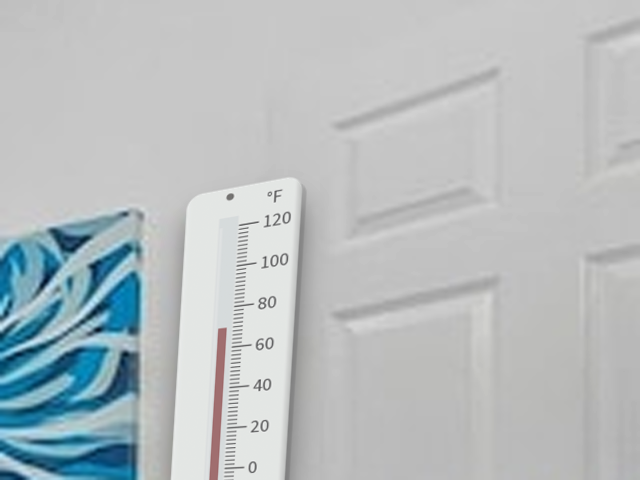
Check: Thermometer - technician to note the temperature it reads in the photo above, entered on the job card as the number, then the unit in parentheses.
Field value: 70 (°F)
